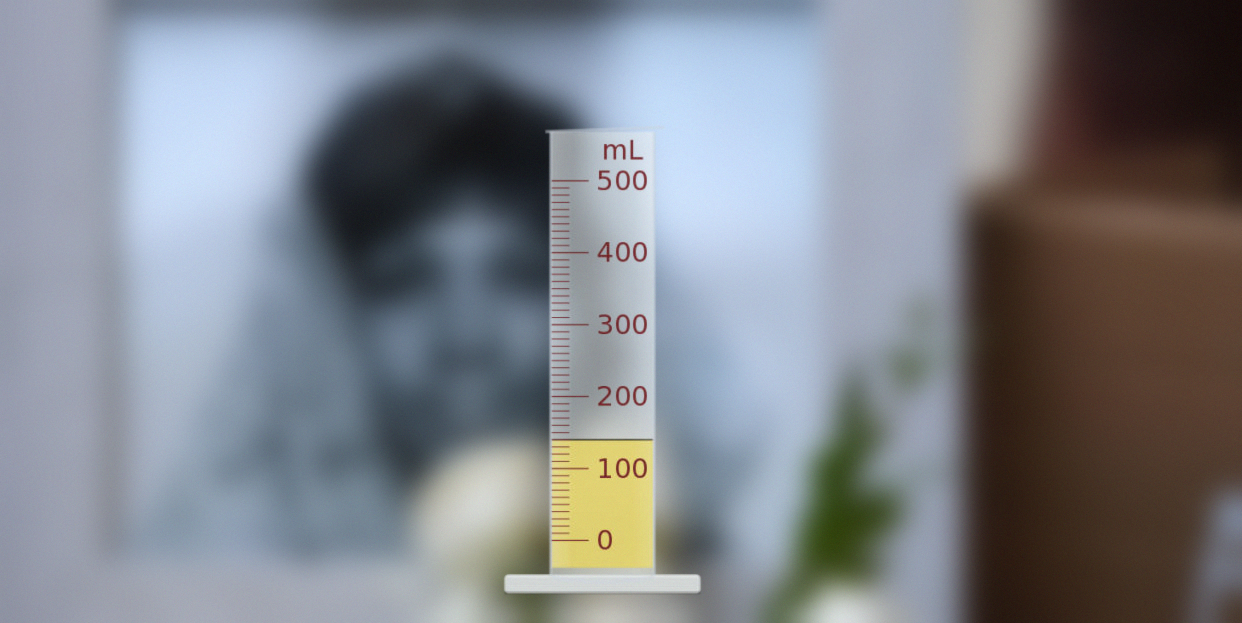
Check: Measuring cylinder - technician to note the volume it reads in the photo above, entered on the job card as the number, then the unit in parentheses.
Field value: 140 (mL)
